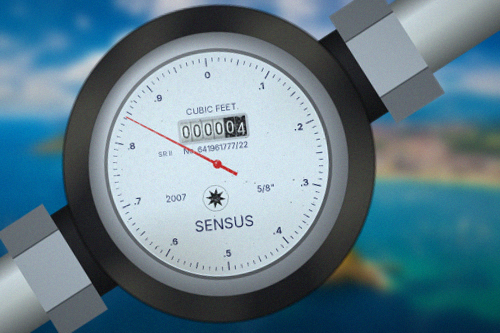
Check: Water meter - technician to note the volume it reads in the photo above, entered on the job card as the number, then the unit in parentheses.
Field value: 3.84 (ft³)
